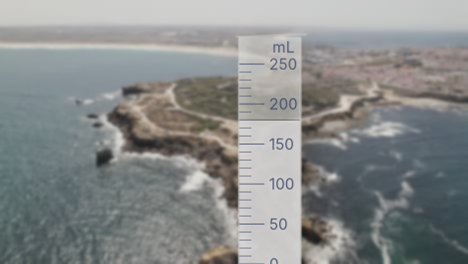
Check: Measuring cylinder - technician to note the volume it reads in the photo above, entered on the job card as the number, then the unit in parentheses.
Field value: 180 (mL)
